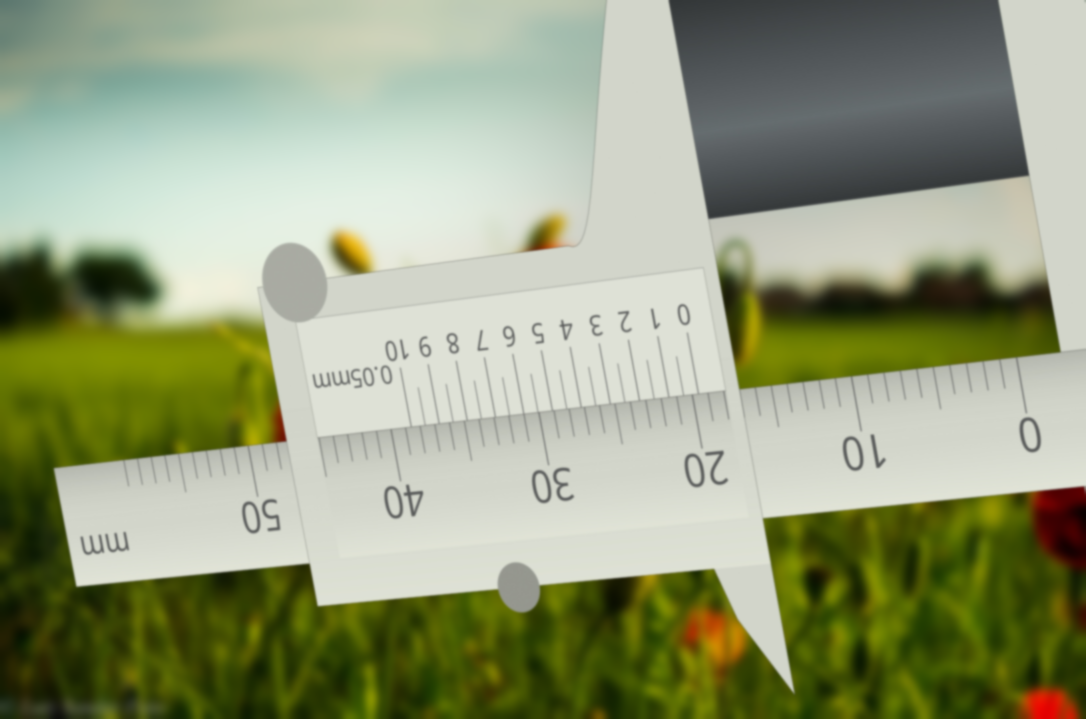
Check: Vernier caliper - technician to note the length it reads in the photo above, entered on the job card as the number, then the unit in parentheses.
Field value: 19.6 (mm)
